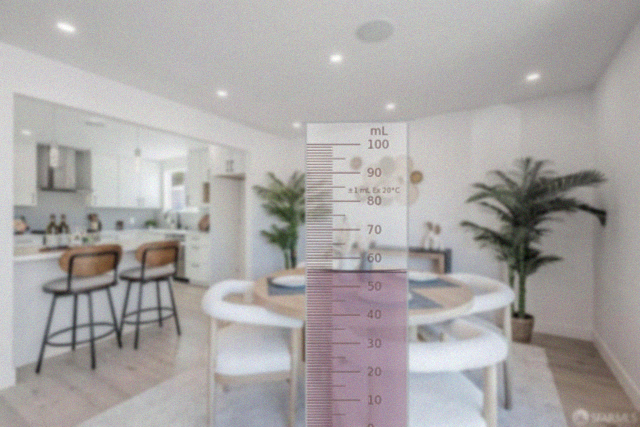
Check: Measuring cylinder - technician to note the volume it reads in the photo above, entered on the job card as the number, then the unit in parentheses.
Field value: 55 (mL)
